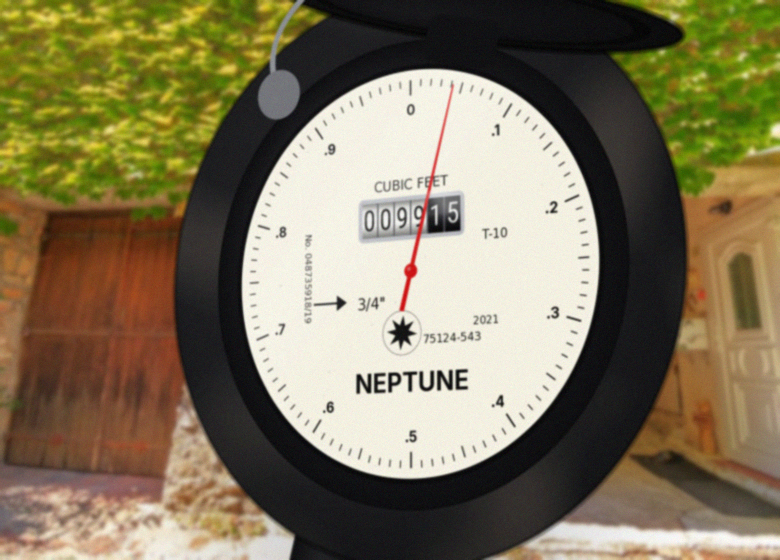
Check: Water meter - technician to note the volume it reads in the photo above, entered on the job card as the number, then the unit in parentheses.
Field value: 9915.04 (ft³)
